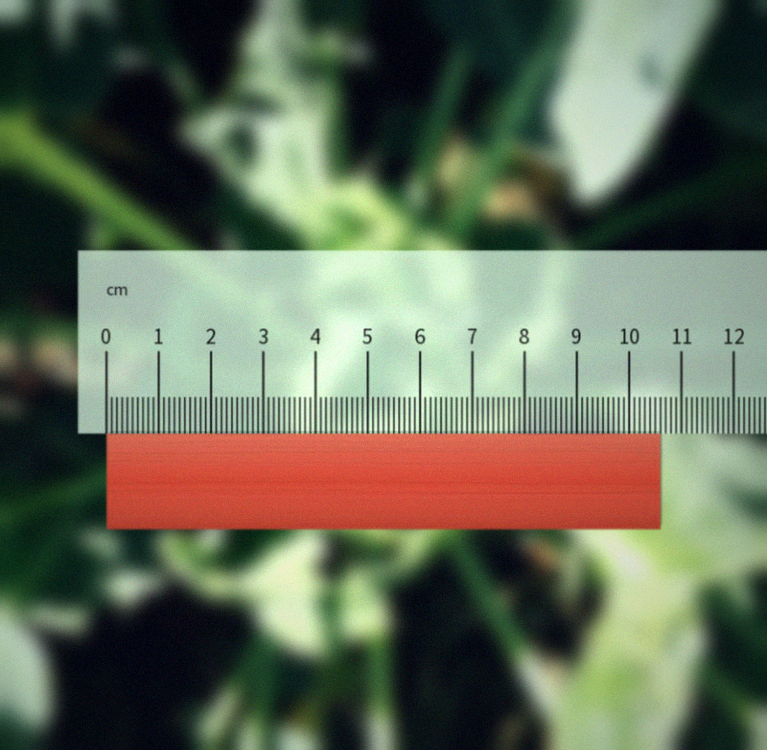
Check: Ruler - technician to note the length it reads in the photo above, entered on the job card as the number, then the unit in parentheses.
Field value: 10.6 (cm)
